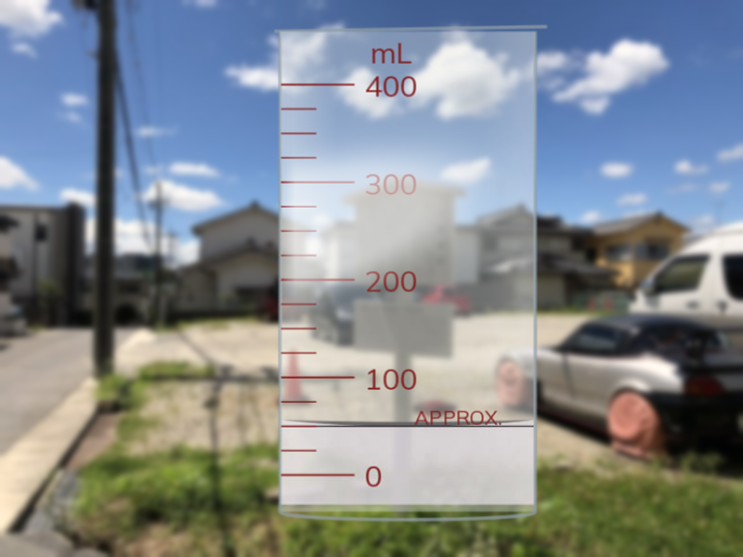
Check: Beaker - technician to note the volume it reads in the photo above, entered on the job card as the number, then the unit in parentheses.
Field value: 50 (mL)
